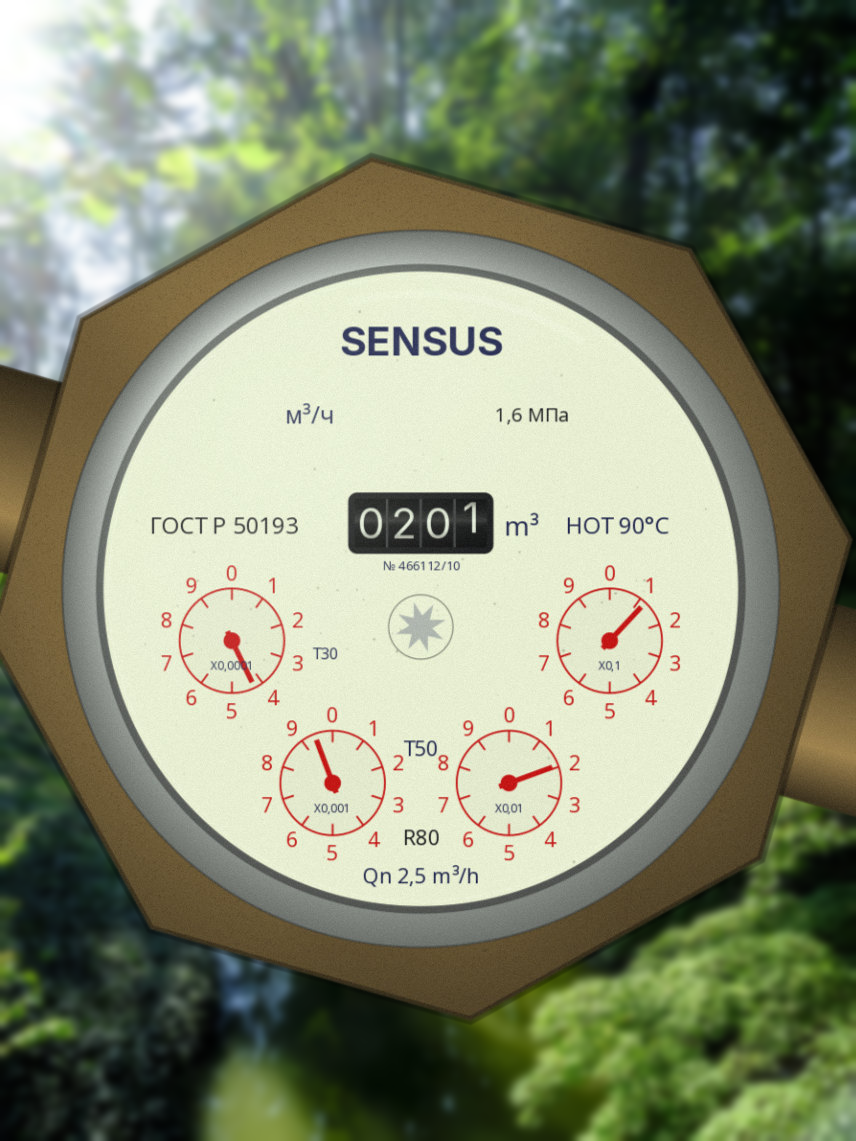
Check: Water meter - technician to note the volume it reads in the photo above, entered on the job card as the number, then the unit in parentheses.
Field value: 201.1194 (m³)
